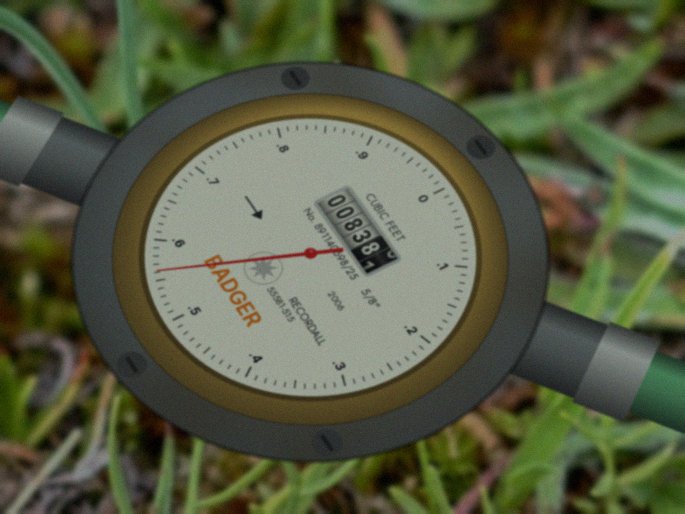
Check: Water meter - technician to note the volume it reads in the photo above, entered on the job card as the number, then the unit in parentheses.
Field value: 8380.56 (ft³)
